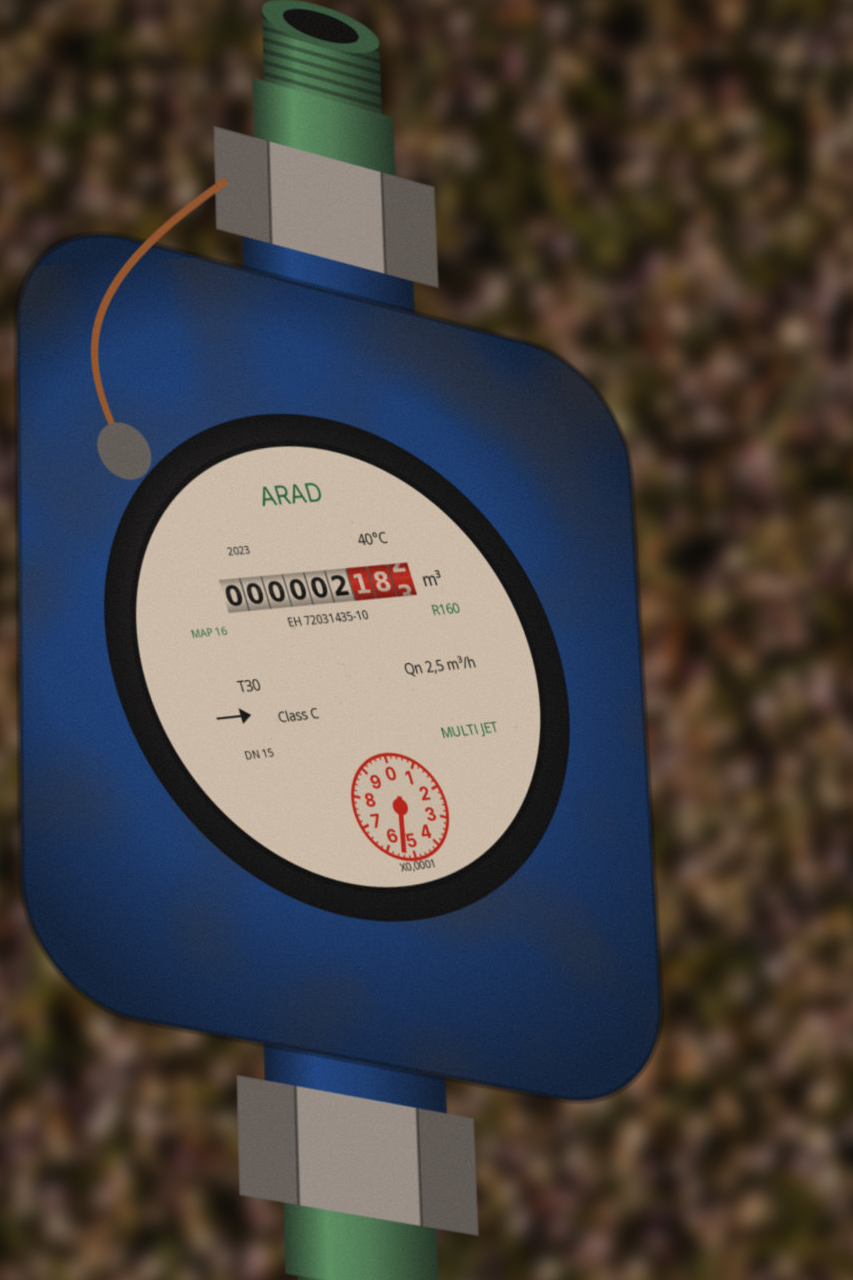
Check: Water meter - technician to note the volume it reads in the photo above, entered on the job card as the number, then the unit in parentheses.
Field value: 2.1825 (m³)
